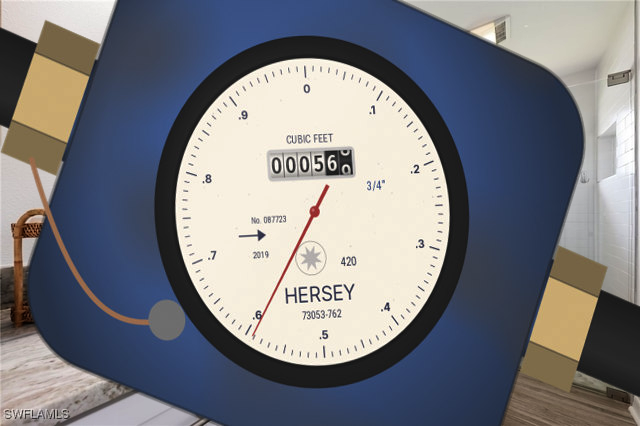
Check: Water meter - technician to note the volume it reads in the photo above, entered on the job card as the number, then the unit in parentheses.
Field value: 568.59 (ft³)
